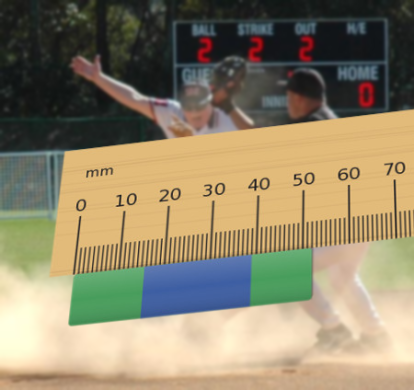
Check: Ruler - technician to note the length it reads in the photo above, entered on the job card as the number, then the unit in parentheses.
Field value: 52 (mm)
